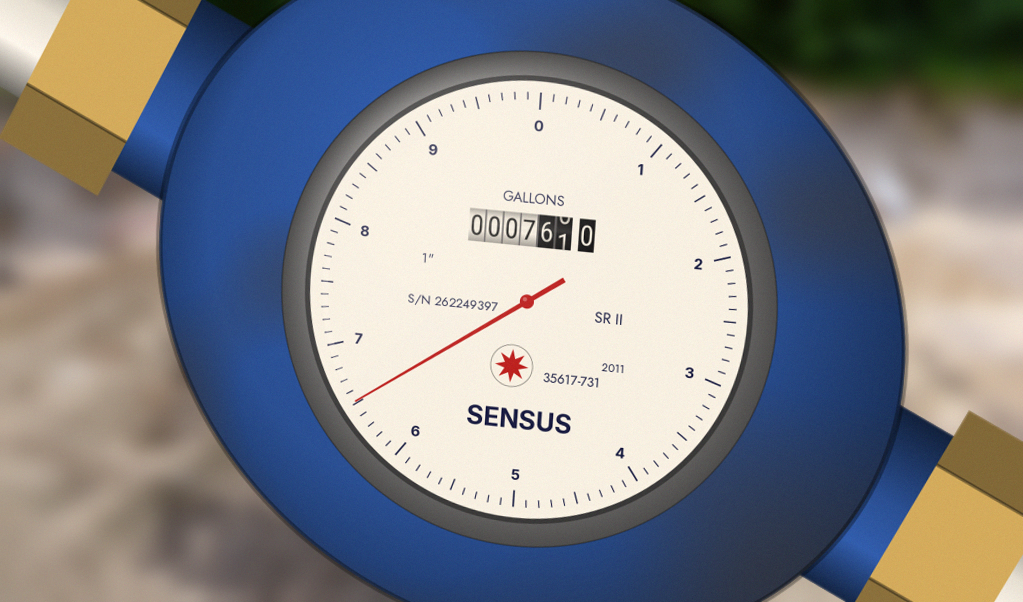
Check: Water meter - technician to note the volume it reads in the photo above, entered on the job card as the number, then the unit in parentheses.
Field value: 7606.5 (gal)
